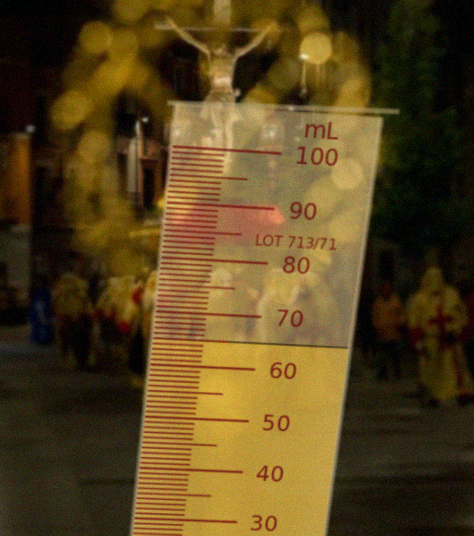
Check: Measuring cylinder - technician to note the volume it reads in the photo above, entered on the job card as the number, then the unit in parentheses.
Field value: 65 (mL)
